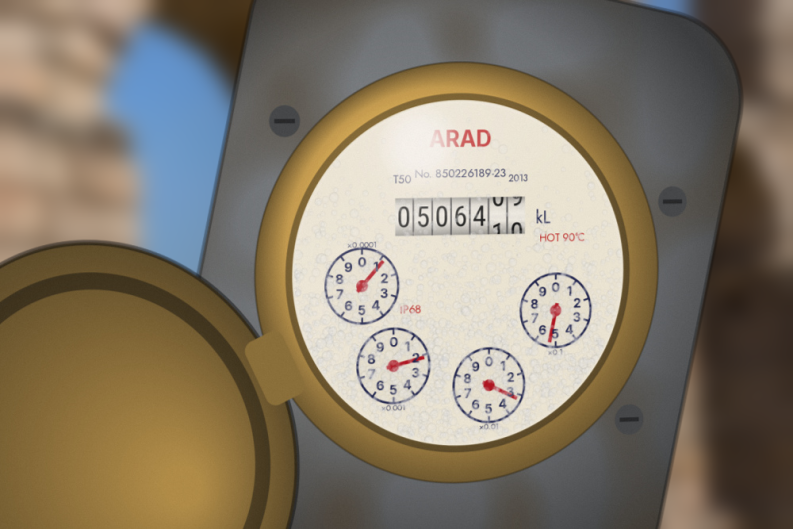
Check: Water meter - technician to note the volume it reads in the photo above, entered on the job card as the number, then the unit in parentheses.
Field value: 506409.5321 (kL)
